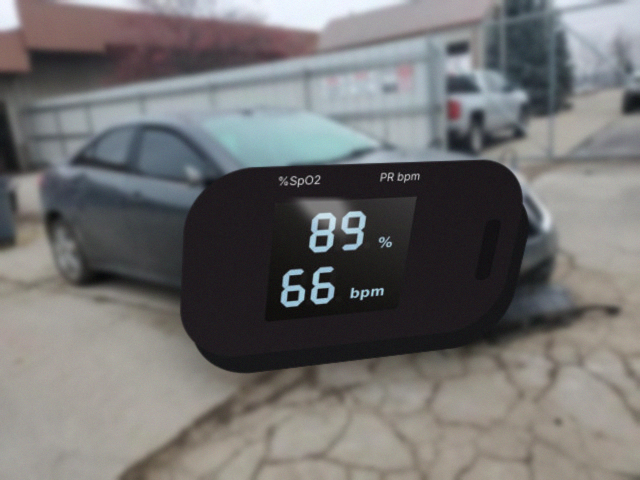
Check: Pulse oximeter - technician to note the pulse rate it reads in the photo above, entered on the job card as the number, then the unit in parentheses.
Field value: 66 (bpm)
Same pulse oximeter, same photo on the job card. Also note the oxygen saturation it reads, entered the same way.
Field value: 89 (%)
